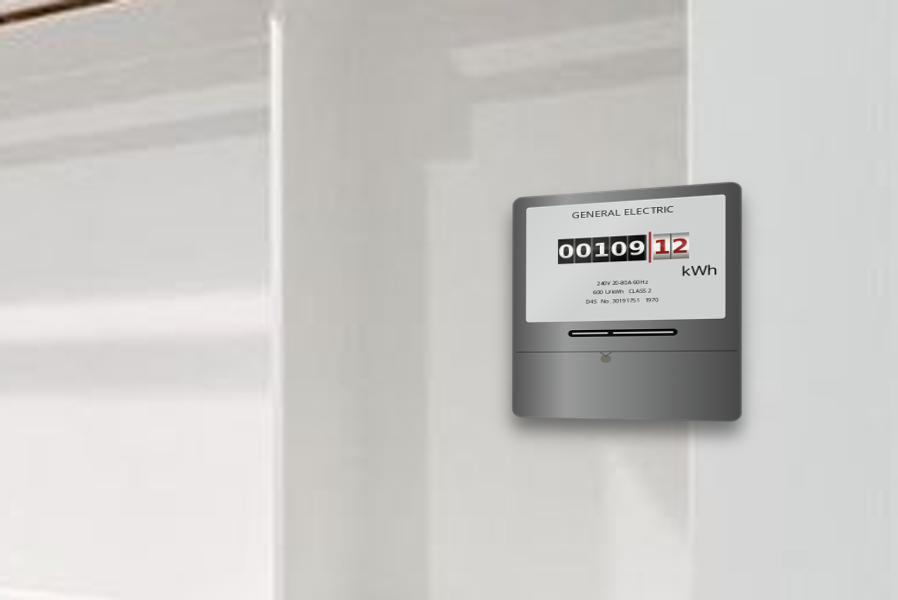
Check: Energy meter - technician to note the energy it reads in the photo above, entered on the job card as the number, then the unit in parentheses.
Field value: 109.12 (kWh)
